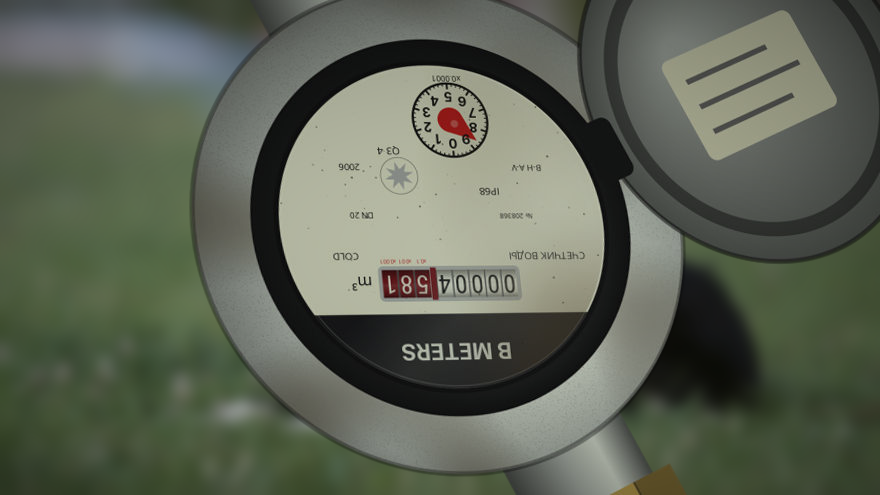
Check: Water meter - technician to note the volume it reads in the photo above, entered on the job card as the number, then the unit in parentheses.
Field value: 4.5818 (m³)
